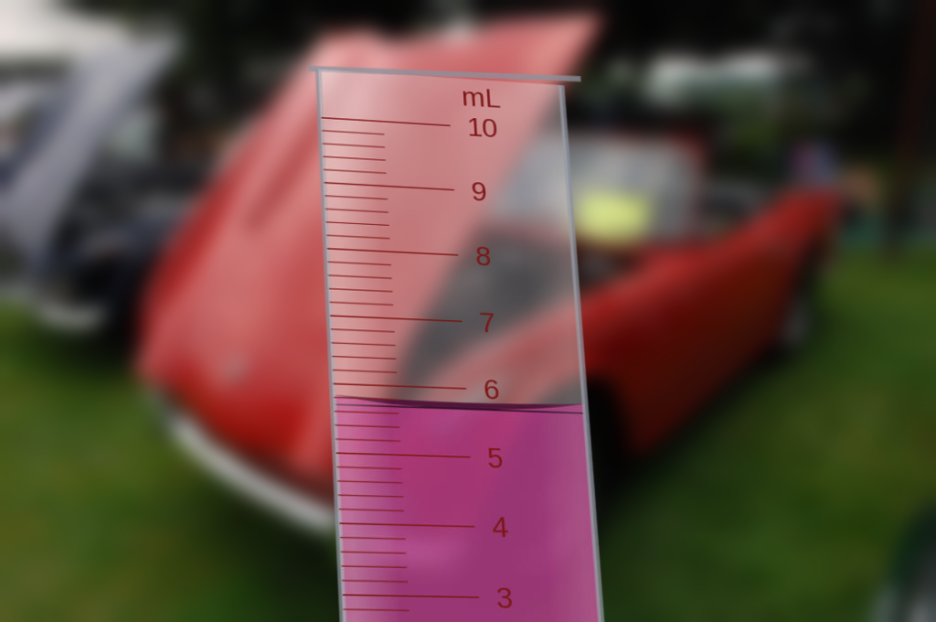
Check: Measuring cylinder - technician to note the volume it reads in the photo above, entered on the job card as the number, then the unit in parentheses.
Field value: 5.7 (mL)
